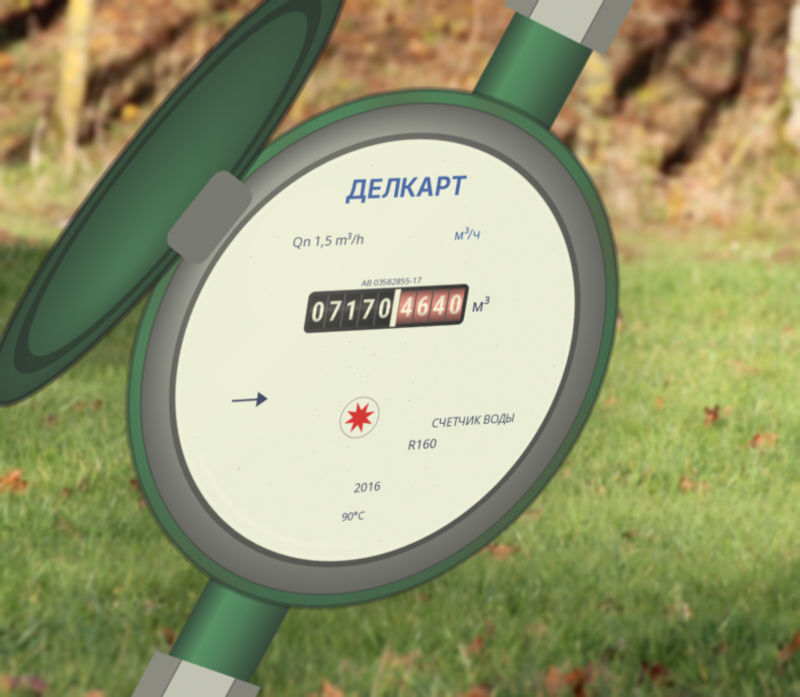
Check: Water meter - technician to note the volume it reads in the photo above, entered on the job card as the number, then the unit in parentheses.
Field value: 7170.4640 (m³)
